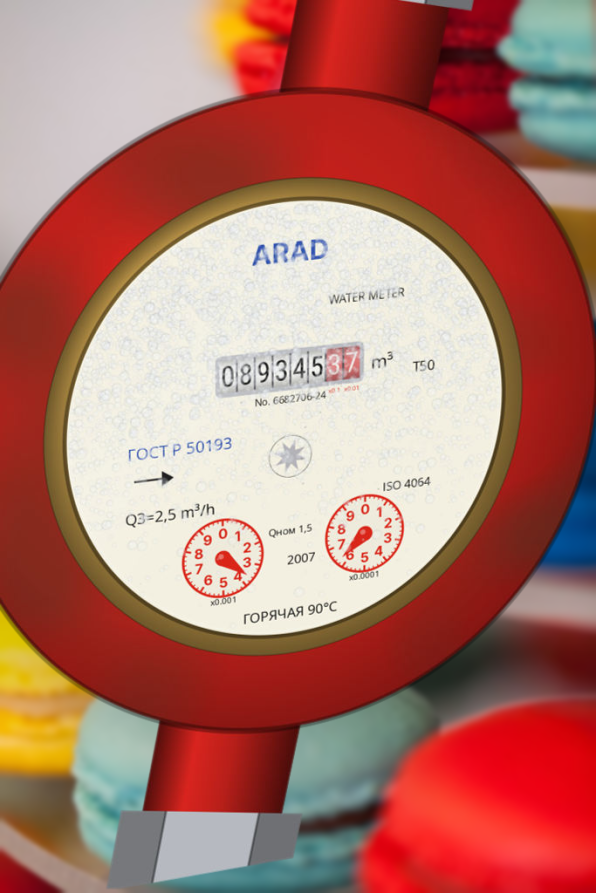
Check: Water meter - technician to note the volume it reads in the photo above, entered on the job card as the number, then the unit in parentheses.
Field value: 89345.3736 (m³)
